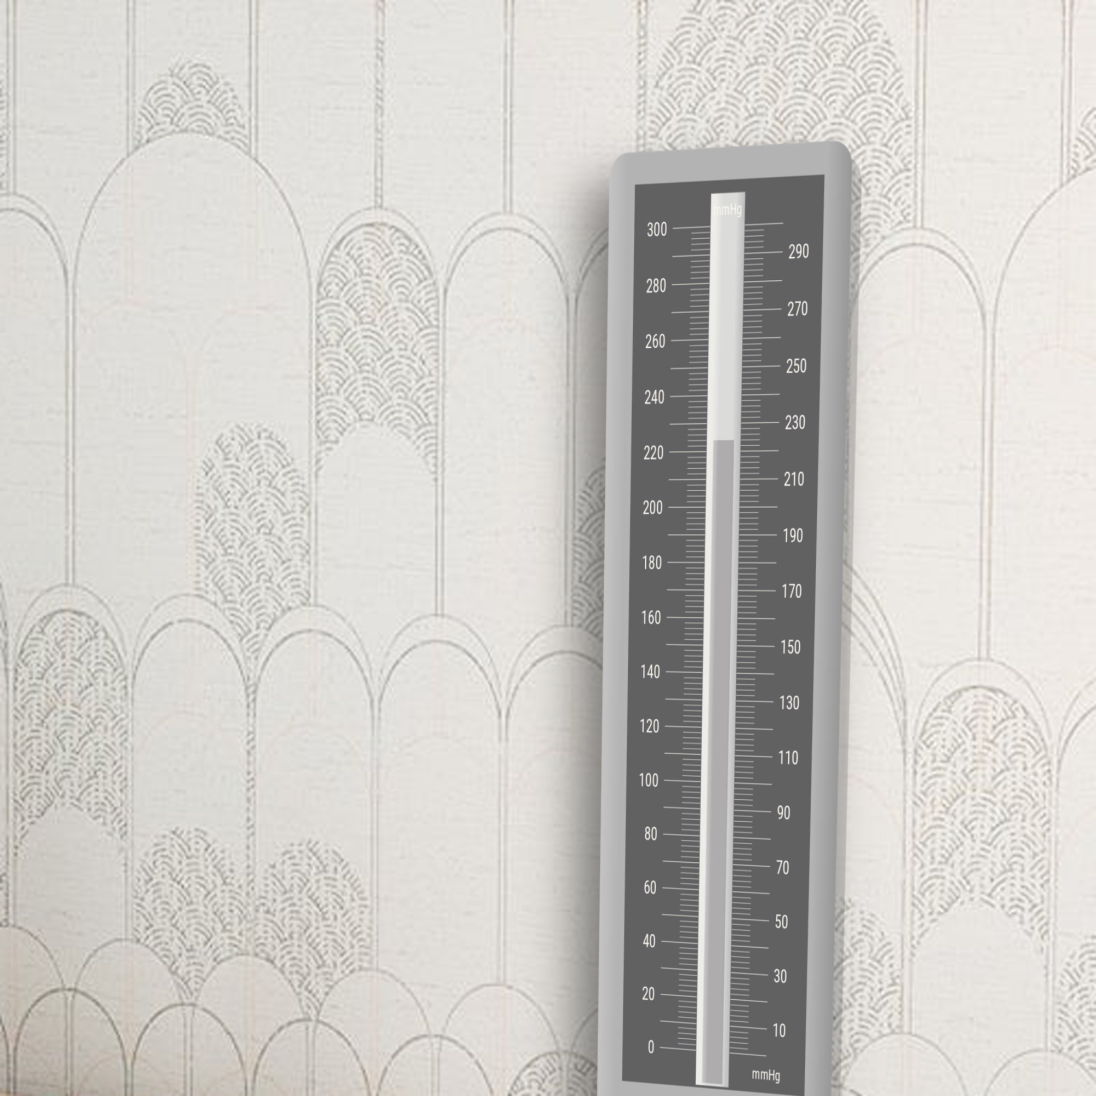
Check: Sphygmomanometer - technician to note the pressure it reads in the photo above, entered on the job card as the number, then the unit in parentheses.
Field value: 224 (mmHg)
